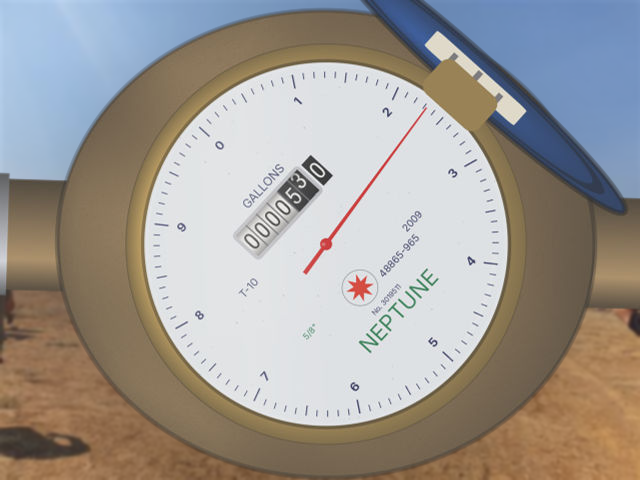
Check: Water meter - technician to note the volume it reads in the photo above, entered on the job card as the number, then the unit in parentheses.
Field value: 532.3 (gal)
